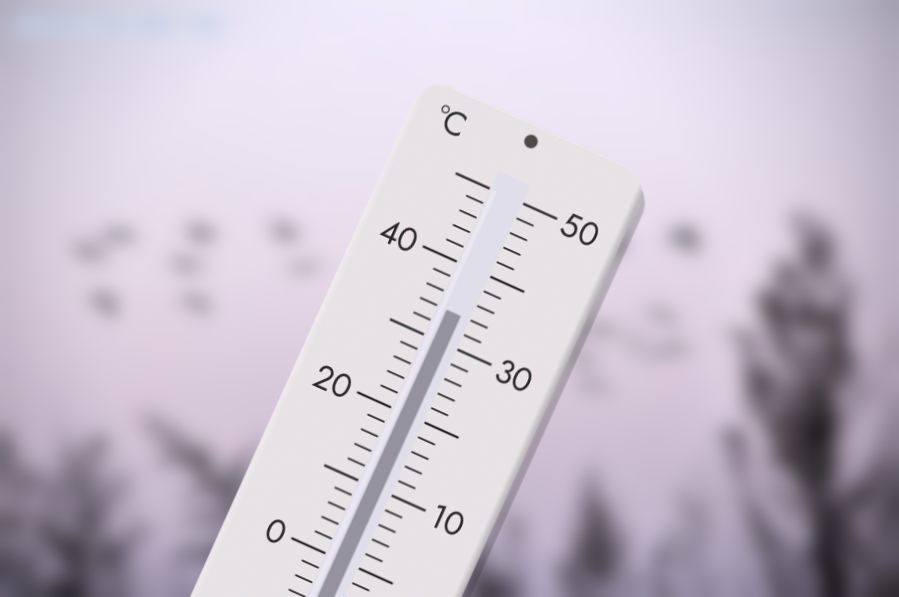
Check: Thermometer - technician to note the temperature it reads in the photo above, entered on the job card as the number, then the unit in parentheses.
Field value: 34 (°C)
